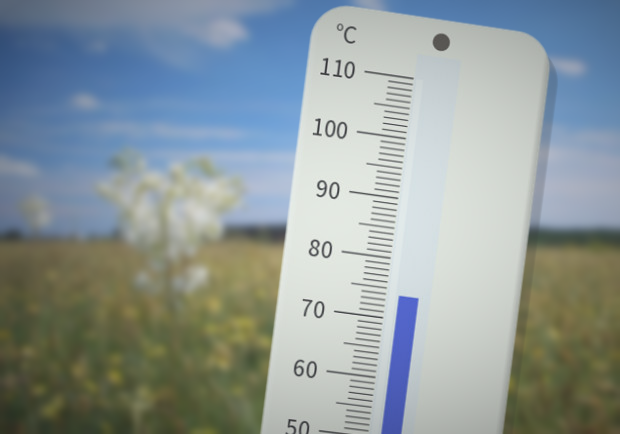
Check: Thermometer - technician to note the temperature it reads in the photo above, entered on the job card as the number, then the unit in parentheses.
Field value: 74 (°C)
